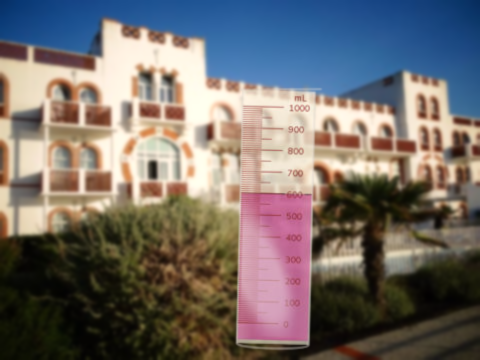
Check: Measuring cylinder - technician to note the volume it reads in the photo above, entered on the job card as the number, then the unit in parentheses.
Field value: 600 (mL)
